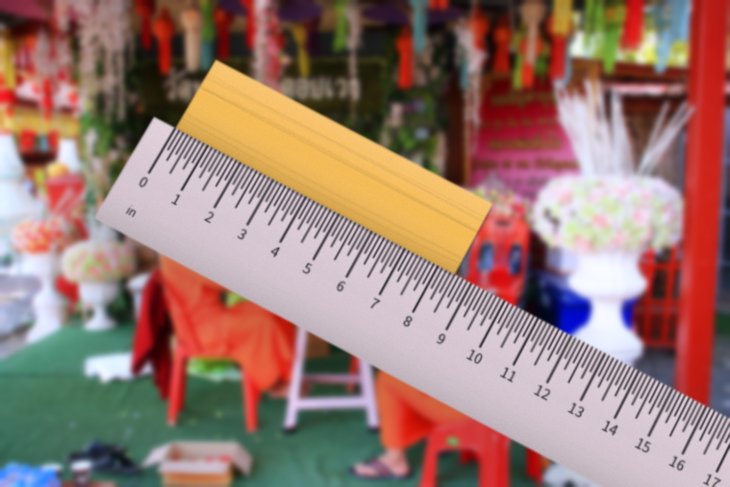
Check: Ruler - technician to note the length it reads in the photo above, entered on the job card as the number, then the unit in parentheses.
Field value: 8.5 (in)
